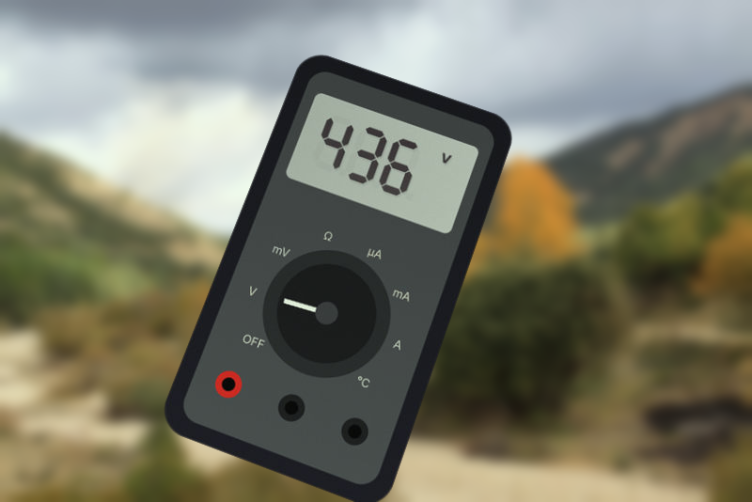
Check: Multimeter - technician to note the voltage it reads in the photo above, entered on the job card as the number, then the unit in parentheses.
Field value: 436 (V)
